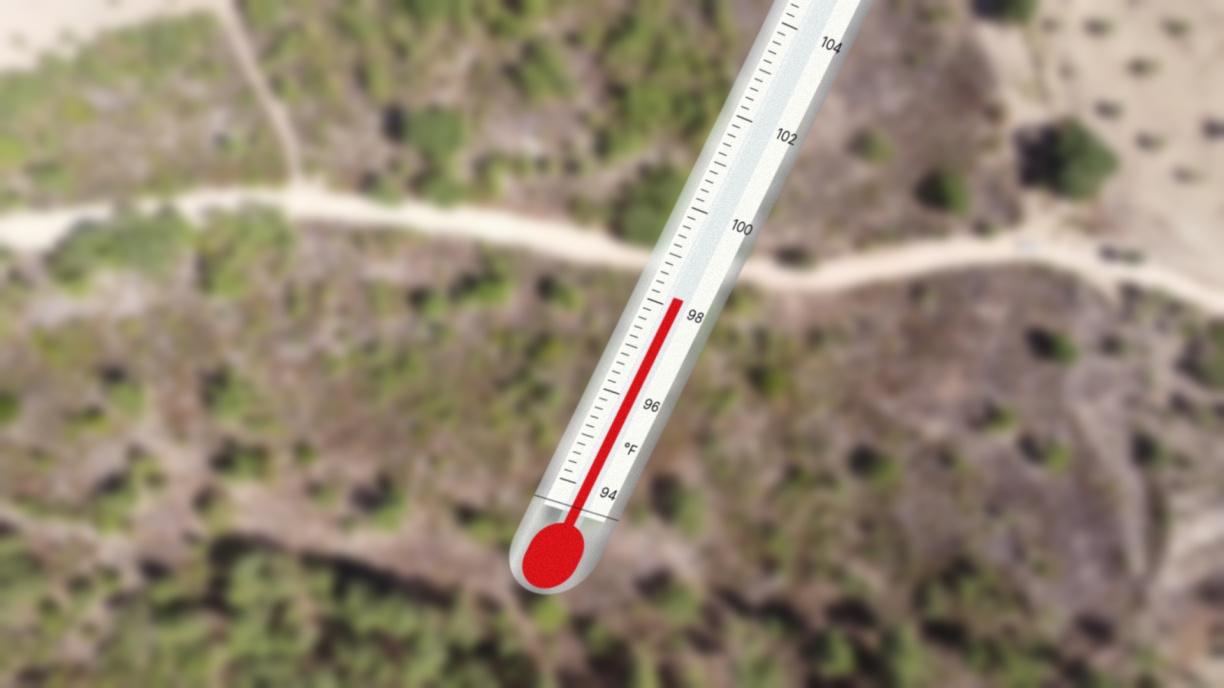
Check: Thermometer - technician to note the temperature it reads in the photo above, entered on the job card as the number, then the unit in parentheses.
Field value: 98.2 (°F)
